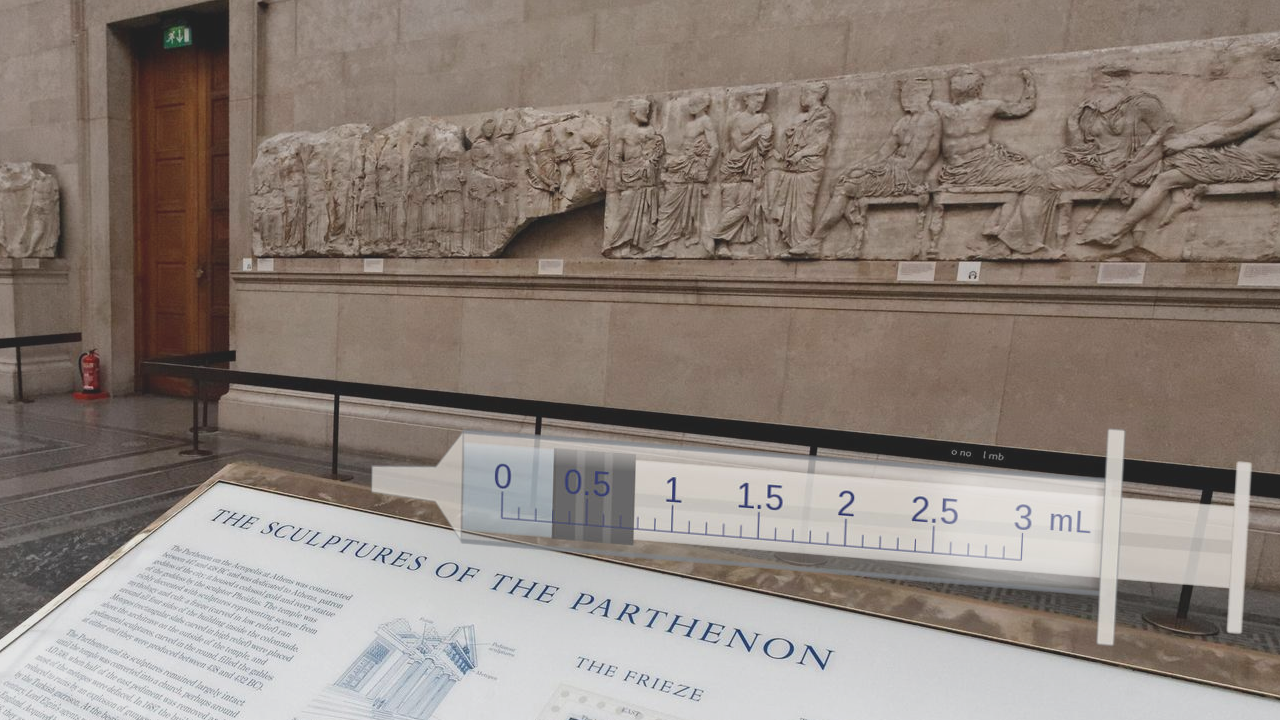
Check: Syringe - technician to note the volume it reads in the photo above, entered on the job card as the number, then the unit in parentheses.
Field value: 0.3 (mL)
